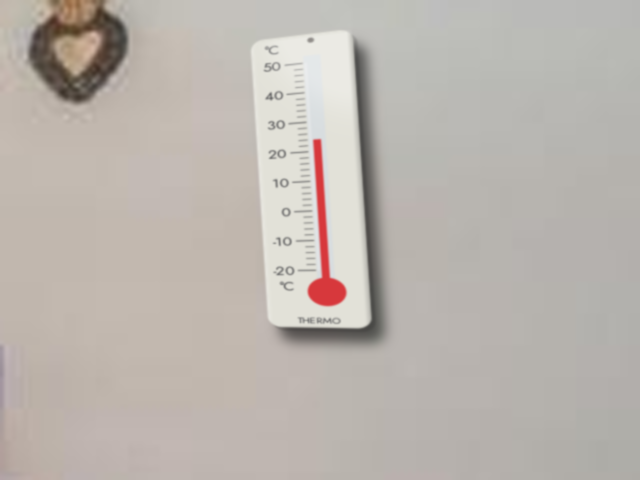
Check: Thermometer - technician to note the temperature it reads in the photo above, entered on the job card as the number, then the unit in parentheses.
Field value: 24 (°C)
